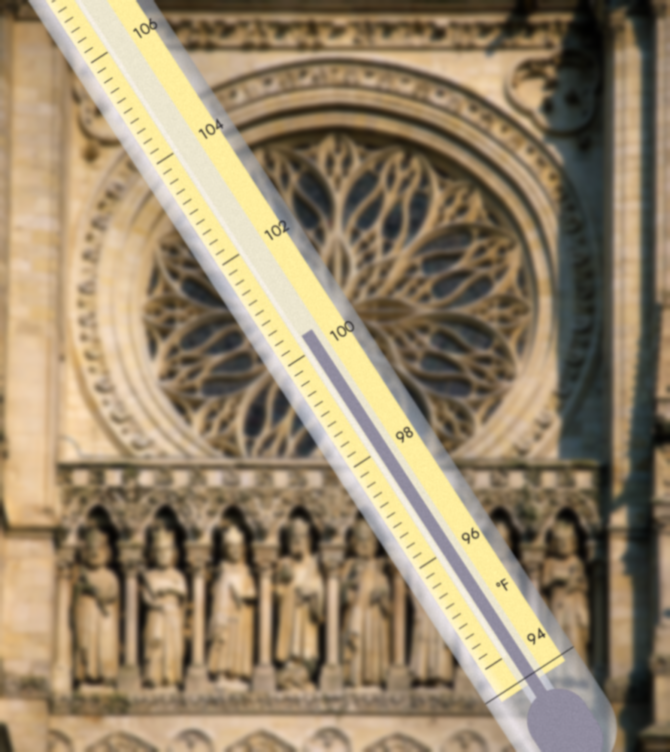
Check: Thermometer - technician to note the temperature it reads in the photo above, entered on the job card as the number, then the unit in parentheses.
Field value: 100.3 (°F)
